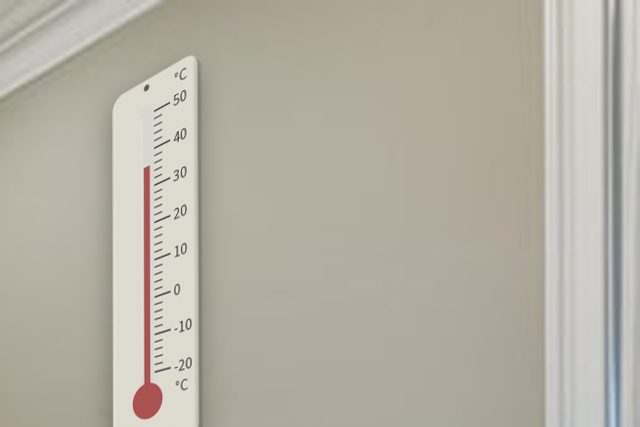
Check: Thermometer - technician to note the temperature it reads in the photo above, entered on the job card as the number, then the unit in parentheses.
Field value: 36 (°C)
